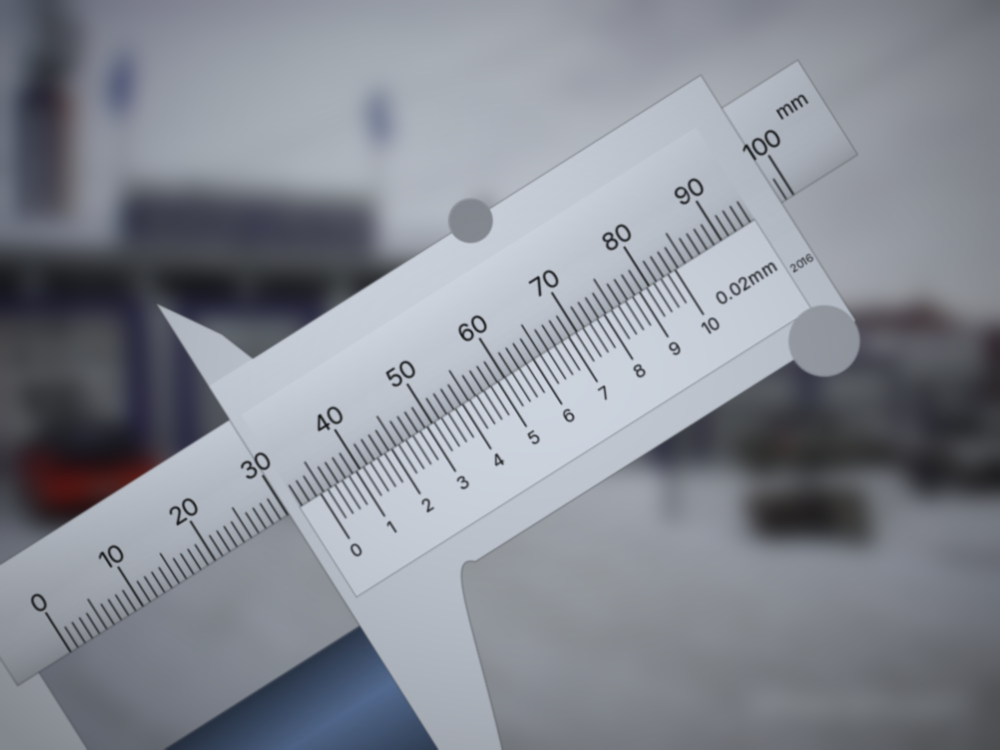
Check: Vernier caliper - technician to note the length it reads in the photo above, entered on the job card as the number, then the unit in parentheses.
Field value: 34.6 (mm)
